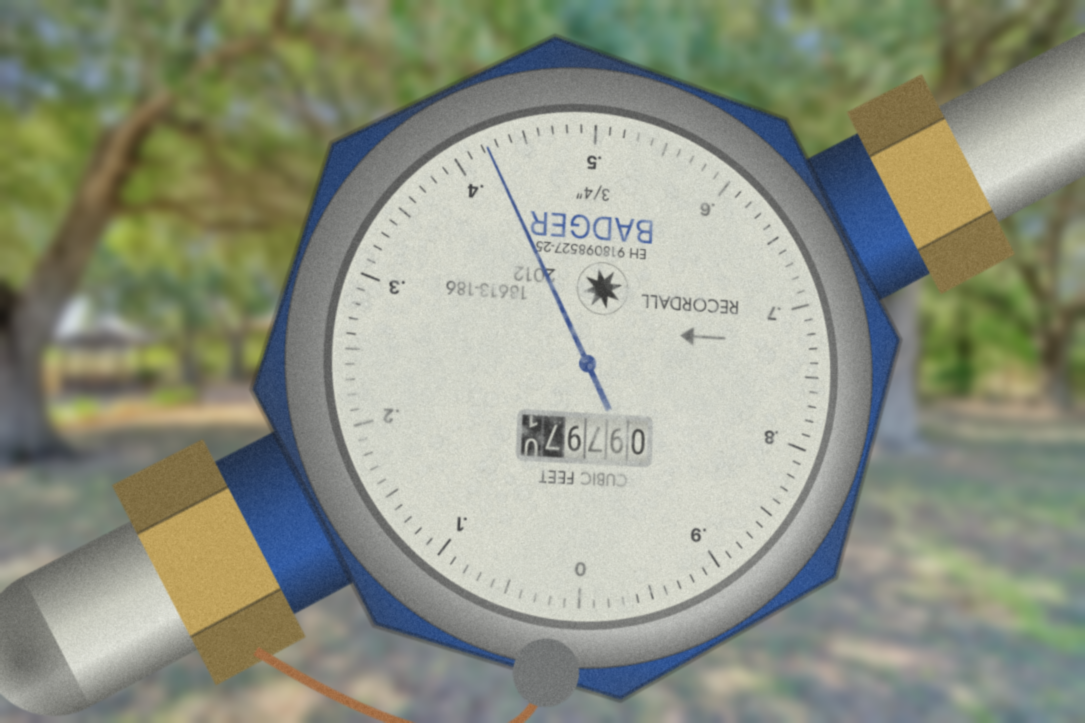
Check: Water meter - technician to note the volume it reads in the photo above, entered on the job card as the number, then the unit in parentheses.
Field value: 97970.42 (ft³)
